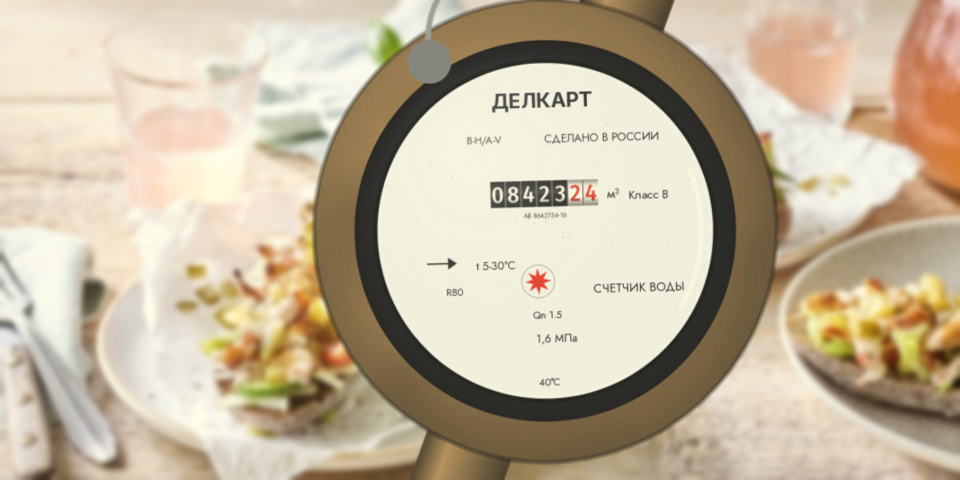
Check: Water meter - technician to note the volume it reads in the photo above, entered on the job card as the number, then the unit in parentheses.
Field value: 8423.24 (m³)
